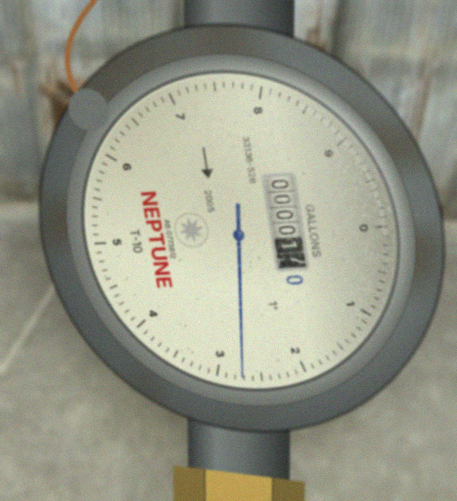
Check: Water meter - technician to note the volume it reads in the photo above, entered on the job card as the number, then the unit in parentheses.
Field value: 172.7 (gal)
